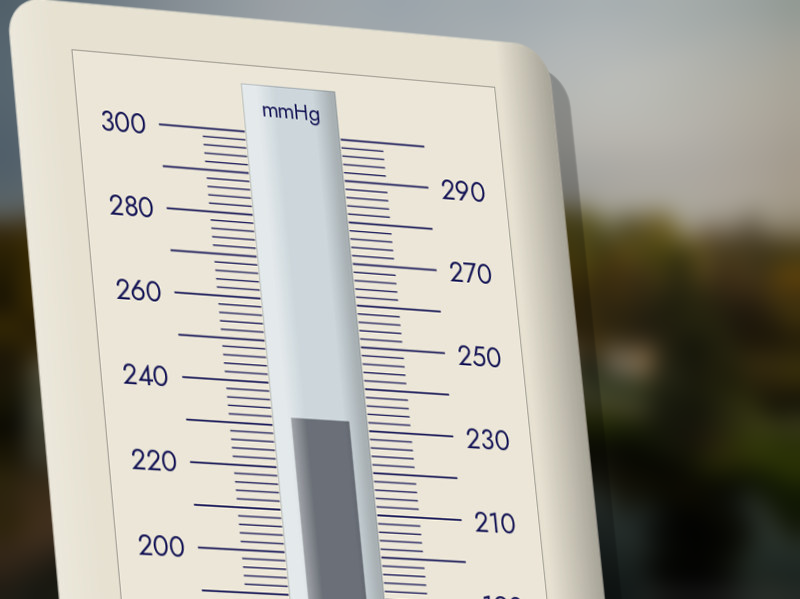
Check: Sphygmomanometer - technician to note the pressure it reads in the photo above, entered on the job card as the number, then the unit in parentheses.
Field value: 232 (mmHg)
